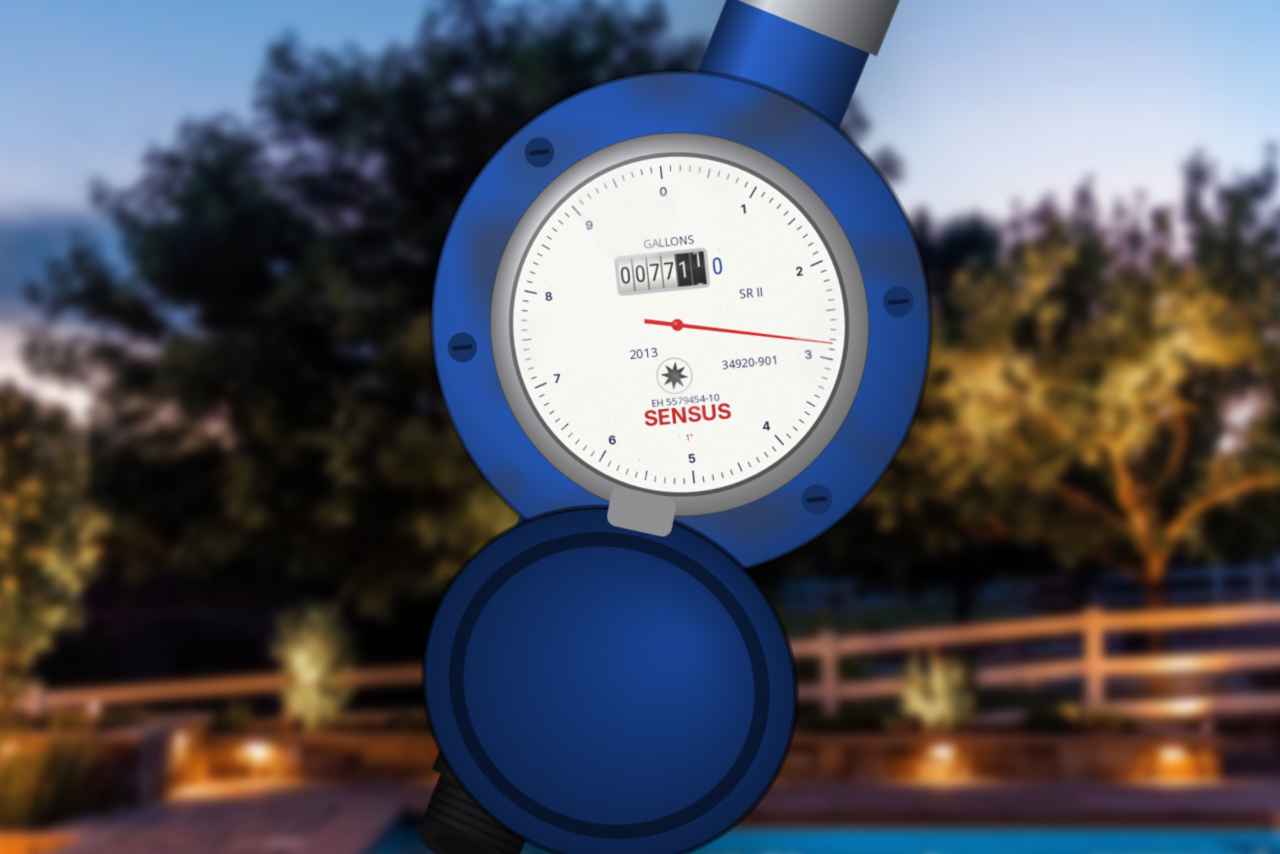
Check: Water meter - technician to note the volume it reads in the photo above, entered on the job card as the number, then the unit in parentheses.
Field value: 77112.8 (gal)
